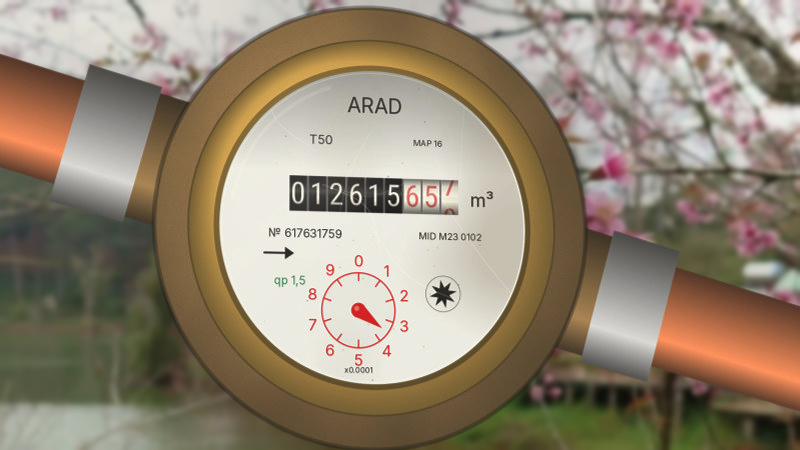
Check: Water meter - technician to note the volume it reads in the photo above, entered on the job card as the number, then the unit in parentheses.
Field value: 12615.6573 (m³)
